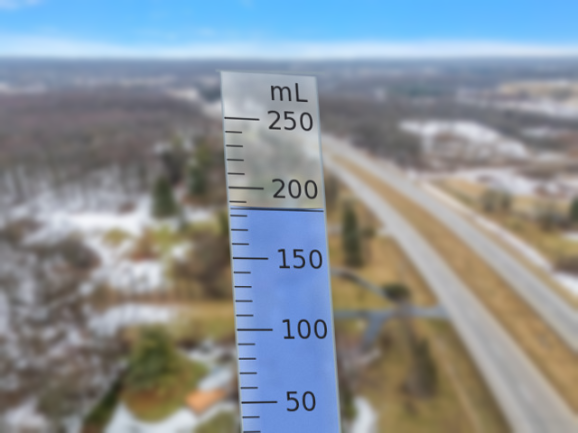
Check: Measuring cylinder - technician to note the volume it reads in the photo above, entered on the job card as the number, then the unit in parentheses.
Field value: 185 (mL)
